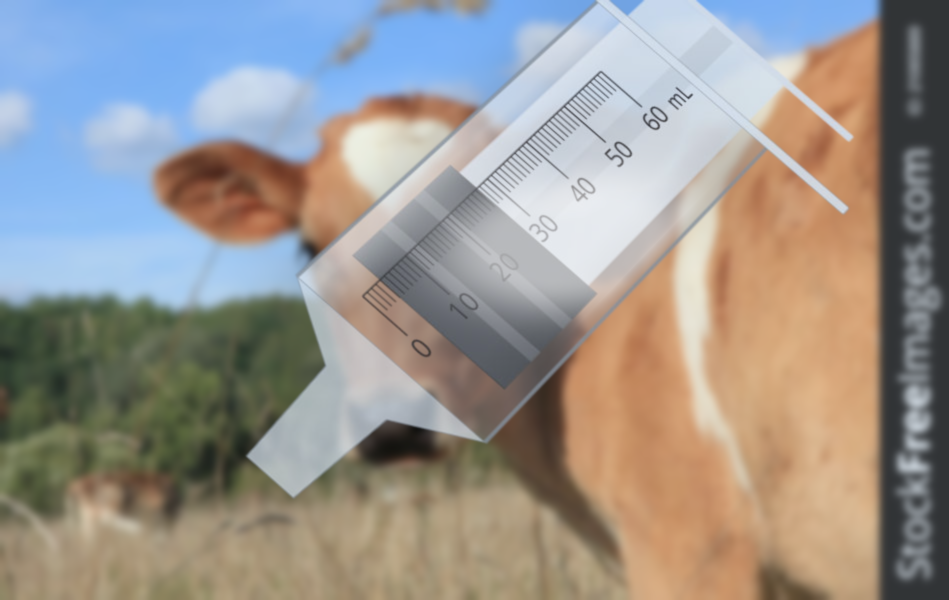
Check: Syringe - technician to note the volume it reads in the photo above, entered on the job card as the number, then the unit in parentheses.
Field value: 4 (mL)
